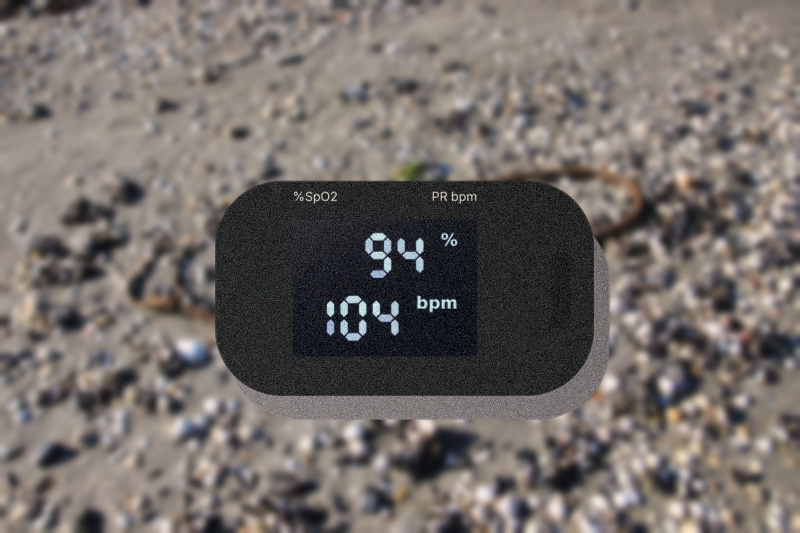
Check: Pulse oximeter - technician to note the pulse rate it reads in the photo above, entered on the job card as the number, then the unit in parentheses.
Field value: 104 (bpm)
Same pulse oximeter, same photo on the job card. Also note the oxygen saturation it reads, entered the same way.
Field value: 94 (%)
